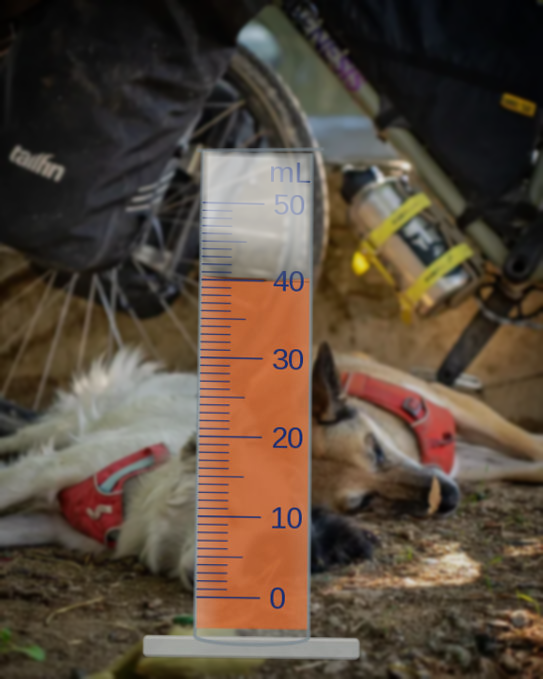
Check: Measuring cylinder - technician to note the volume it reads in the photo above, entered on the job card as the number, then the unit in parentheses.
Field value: 40 (mL)
